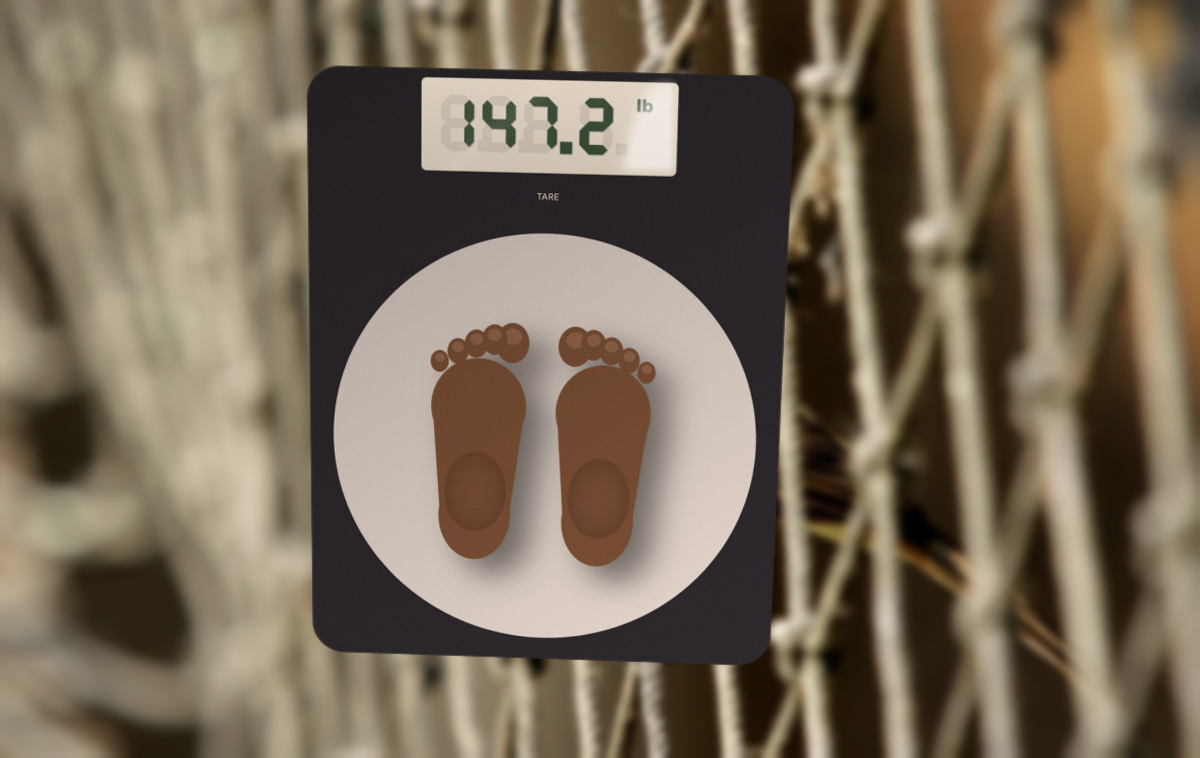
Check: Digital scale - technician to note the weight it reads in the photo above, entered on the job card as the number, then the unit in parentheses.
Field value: 147.2 (lb)
